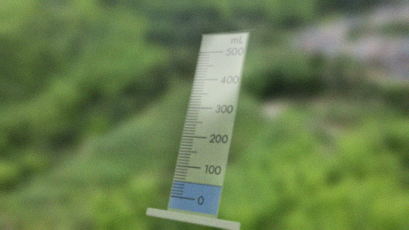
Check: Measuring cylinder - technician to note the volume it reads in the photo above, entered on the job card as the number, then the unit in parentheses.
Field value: 50 (mL)
